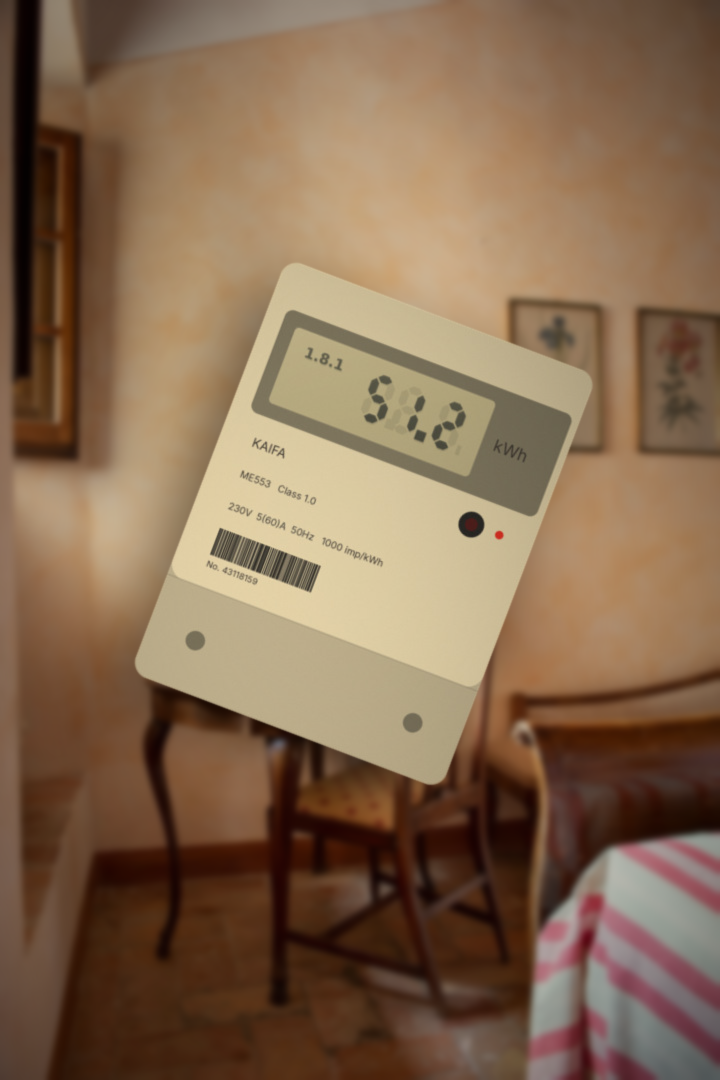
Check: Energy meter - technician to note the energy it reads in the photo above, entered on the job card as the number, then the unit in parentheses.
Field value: 51.2 (kWh)
